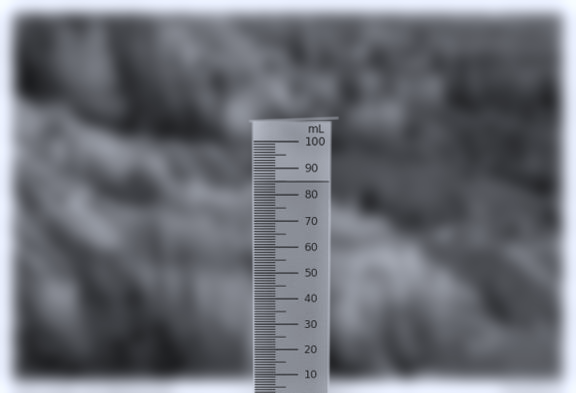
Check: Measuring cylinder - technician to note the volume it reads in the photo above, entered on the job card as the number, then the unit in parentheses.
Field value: 85 (mL)
